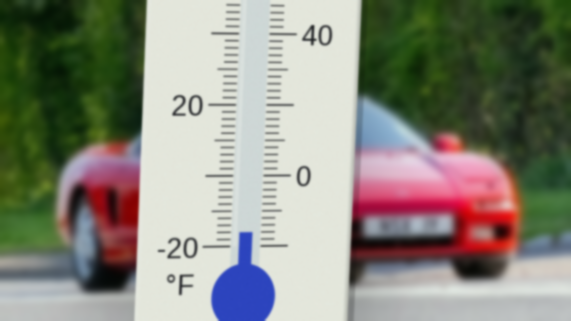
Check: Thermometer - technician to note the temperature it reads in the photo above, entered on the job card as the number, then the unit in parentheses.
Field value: -16 (°F)
